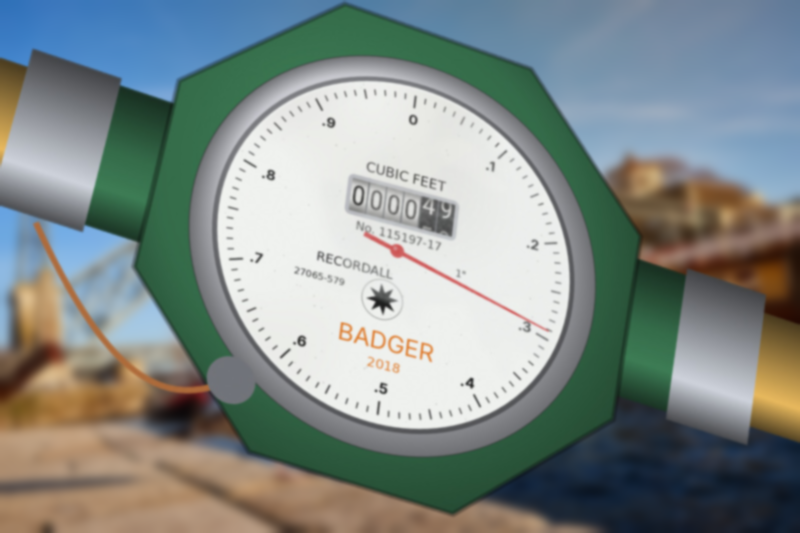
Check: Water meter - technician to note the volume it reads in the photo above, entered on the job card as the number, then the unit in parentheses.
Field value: 49.29 (ft³)
